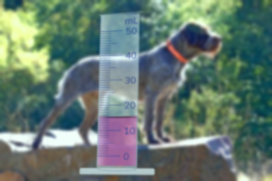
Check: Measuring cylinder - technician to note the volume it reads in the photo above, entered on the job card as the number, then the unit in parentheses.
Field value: 15 (mL)
